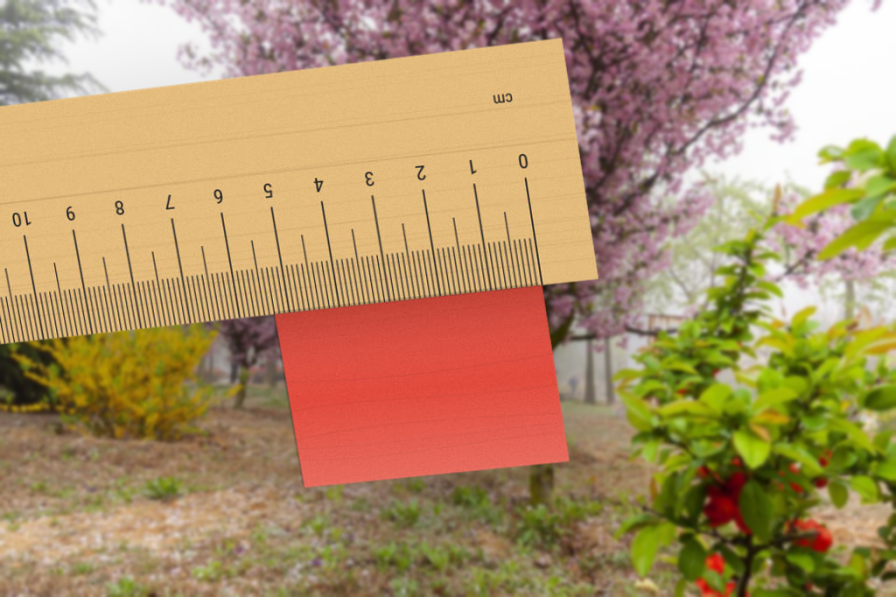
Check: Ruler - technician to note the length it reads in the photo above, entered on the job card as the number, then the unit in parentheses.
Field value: 5.3 (cm)
